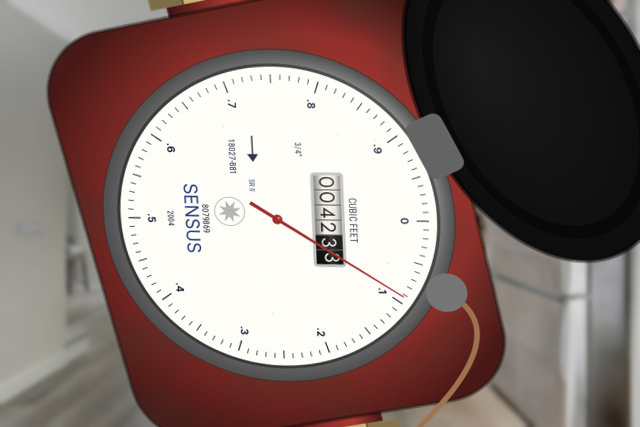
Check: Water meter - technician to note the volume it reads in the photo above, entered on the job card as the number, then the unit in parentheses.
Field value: 4233.09 (ft³)
